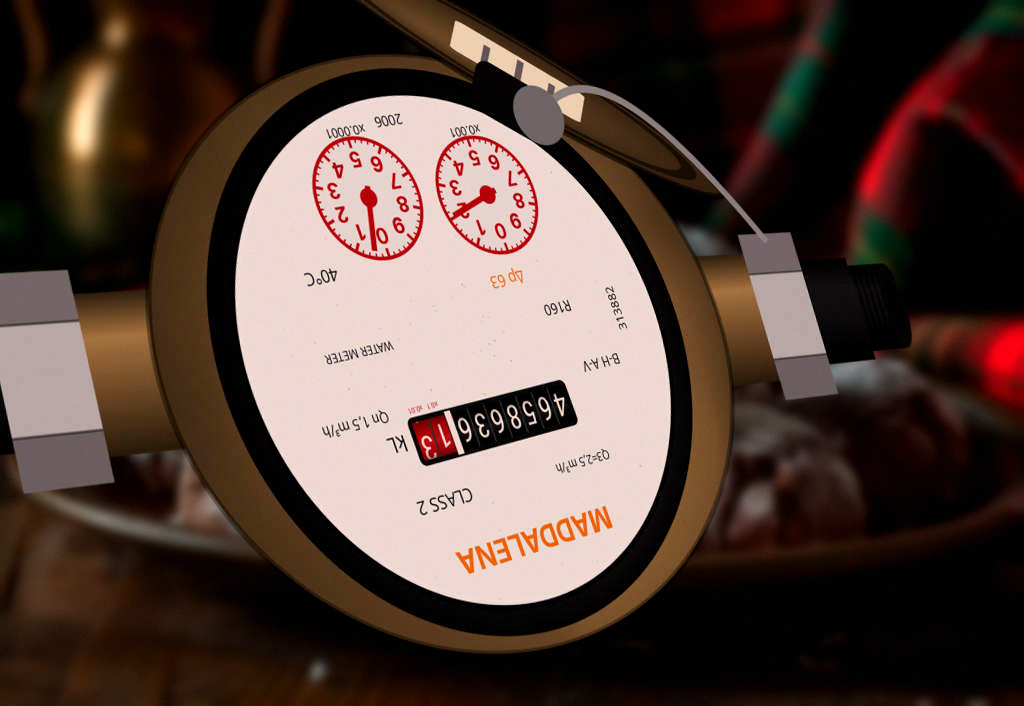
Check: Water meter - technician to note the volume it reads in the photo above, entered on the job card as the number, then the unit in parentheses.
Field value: 4658636.1320 (kL)
